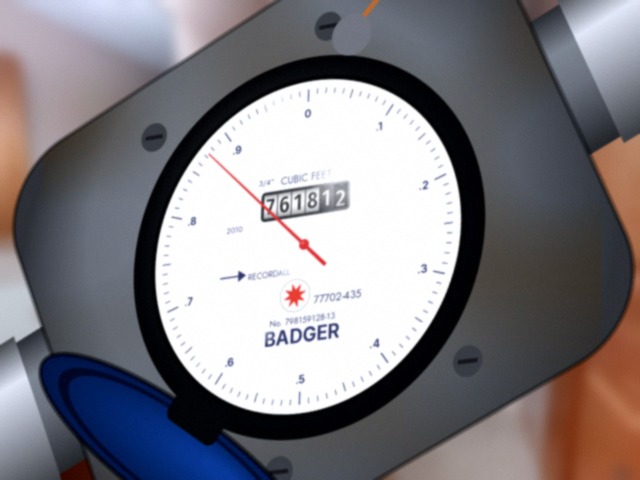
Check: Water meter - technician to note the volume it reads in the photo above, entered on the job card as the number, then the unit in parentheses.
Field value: 761811.87 (ft³)
